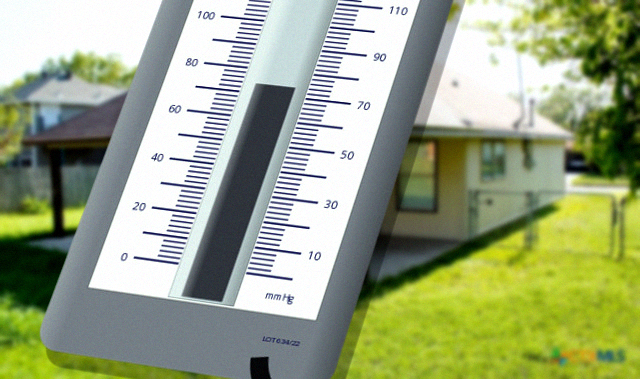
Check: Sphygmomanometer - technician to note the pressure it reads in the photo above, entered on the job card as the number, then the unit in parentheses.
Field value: 74 (mmHg)
